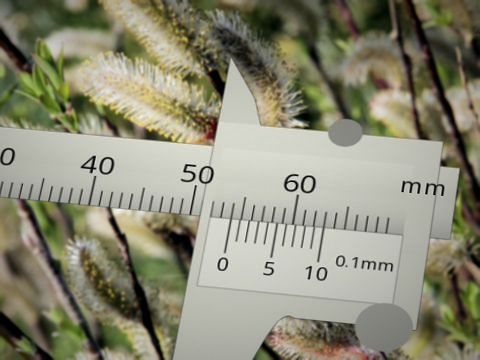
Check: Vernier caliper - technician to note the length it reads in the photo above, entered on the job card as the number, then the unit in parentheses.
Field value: 54.0 (mm)
